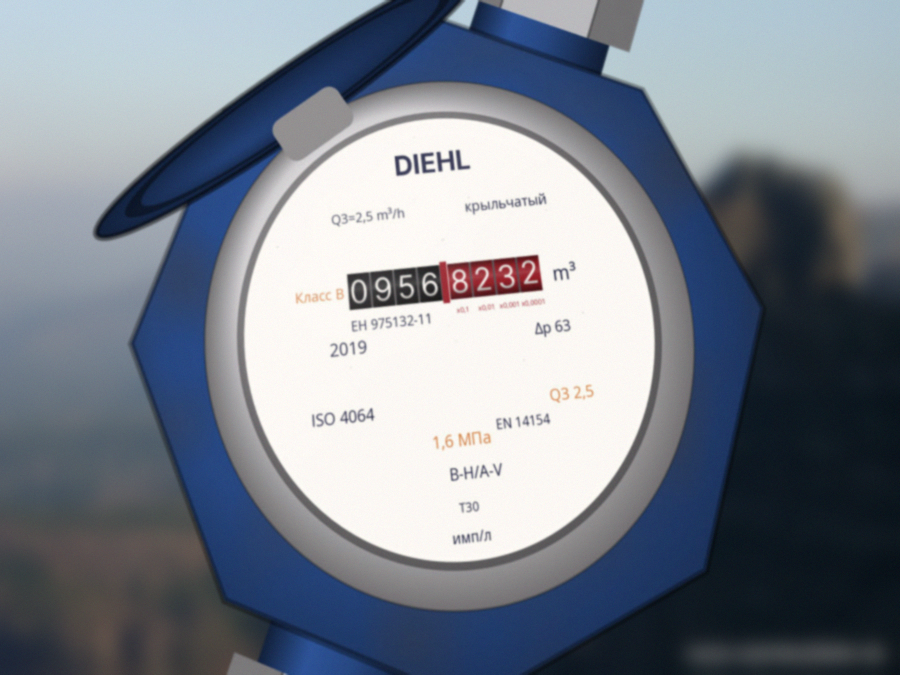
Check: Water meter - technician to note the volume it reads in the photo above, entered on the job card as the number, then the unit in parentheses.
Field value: 956.8232 (m³)
